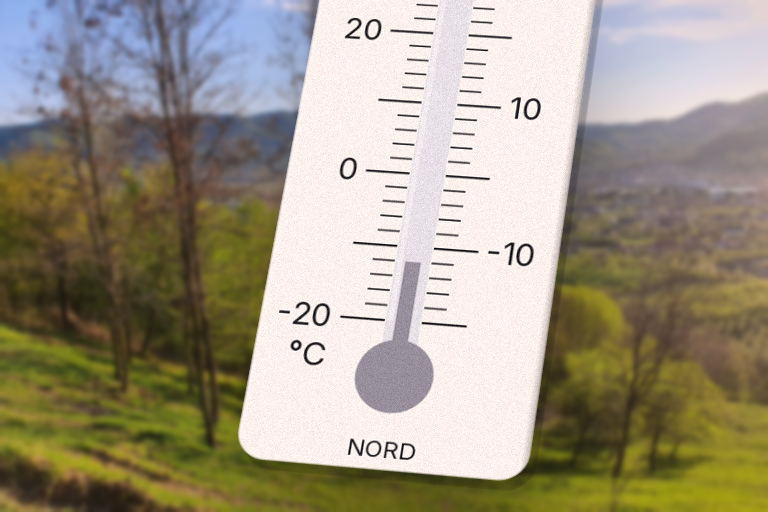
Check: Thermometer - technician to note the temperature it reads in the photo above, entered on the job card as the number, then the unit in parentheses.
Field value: -12 (°C)
